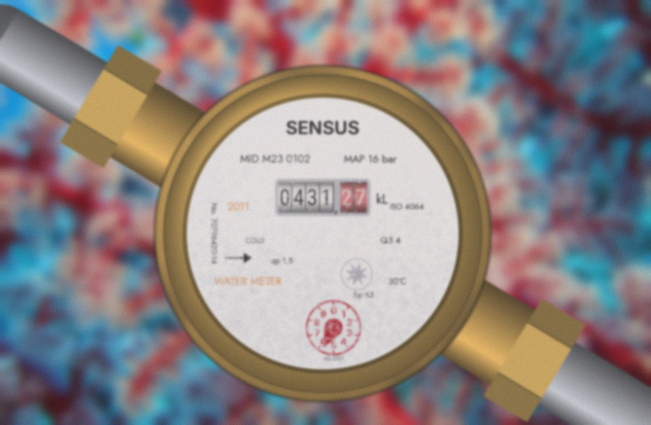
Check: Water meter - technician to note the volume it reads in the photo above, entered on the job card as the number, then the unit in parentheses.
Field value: 431.275 (kL)
